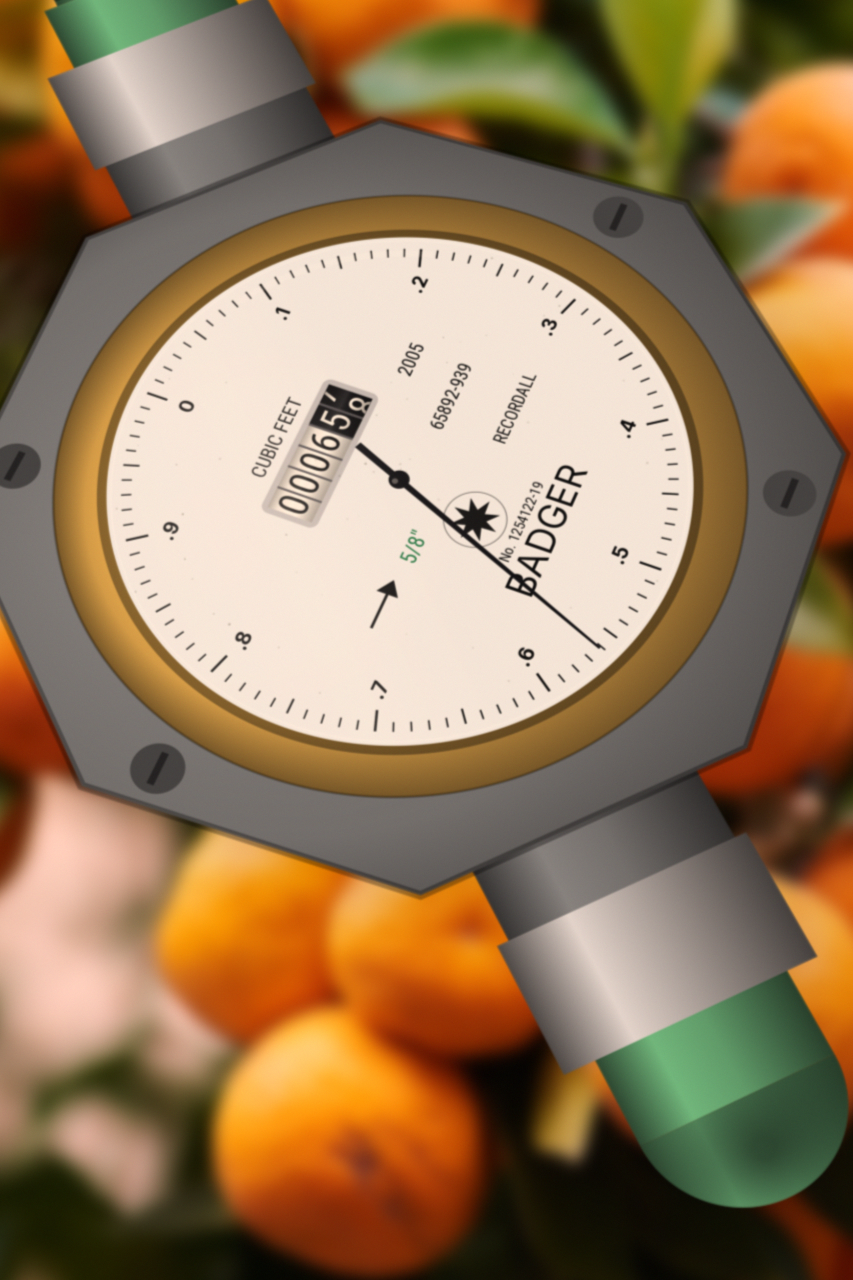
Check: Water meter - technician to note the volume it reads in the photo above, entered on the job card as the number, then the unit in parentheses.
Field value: 657.56 (ft³)
